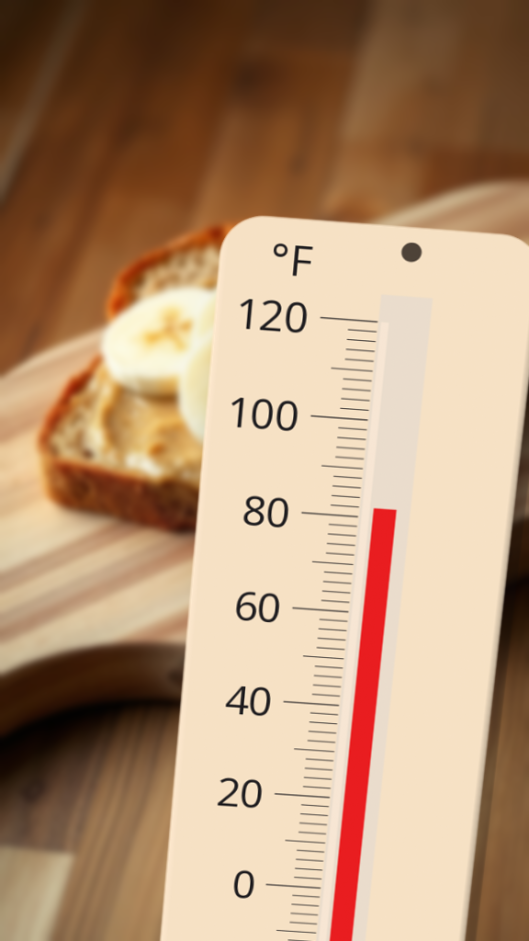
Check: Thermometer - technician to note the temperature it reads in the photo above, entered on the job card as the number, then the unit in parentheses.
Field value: 82 (°F)
